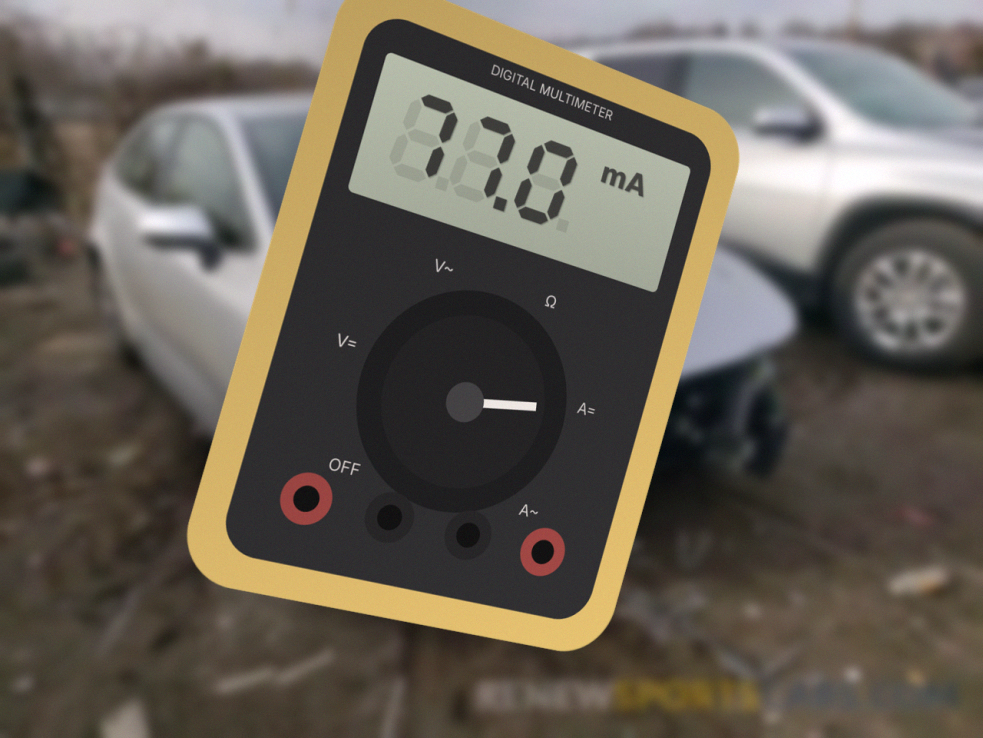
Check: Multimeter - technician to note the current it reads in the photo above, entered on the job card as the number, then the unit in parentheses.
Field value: 77.0 (mA)
